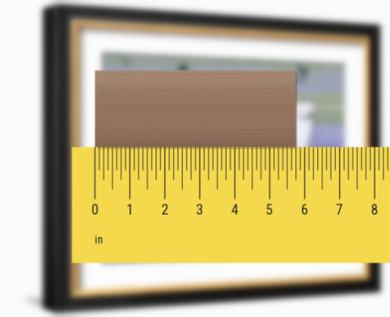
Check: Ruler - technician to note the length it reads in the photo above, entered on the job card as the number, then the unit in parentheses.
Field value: 5.75 (in)
